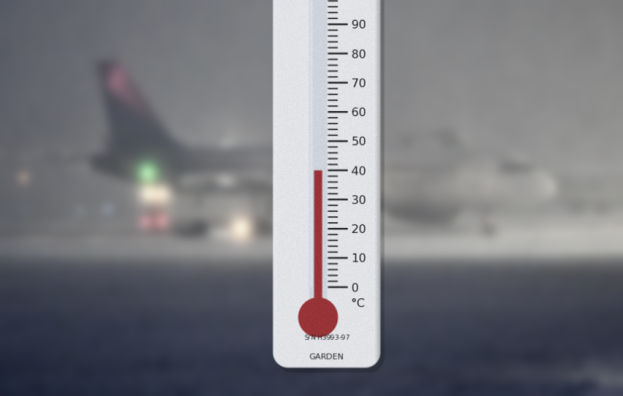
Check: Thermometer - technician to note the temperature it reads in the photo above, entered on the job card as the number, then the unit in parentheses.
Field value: 40 (°C)
